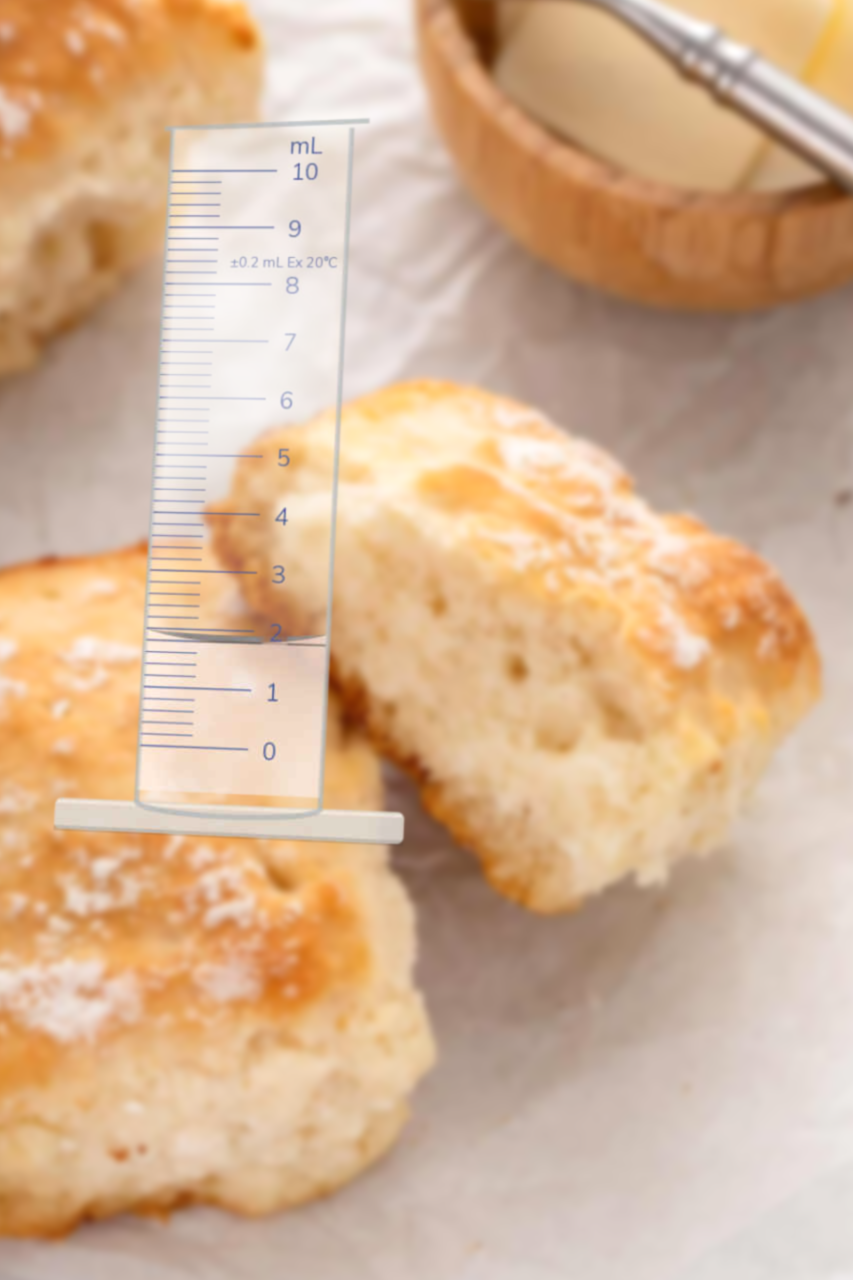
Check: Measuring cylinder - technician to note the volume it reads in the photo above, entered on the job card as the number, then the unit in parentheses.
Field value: 1.8 (mL)
